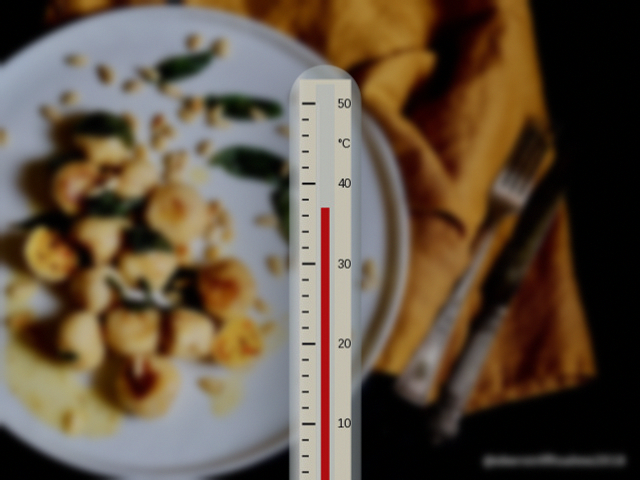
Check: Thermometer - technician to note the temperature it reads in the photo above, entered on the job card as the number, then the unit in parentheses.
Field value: 37 (°C)
